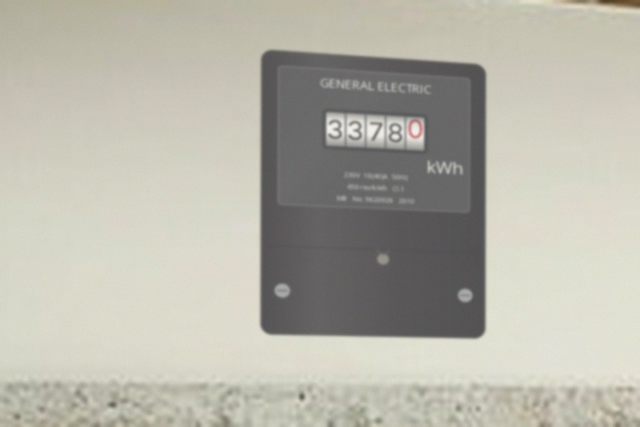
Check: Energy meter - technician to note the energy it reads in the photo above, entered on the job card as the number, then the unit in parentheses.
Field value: 3378.0 (kWh)
